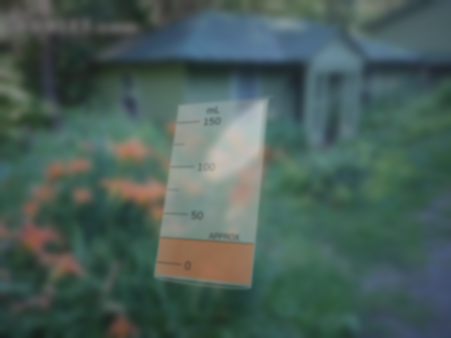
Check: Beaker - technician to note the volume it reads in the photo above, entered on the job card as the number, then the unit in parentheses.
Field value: 25 (mL)
